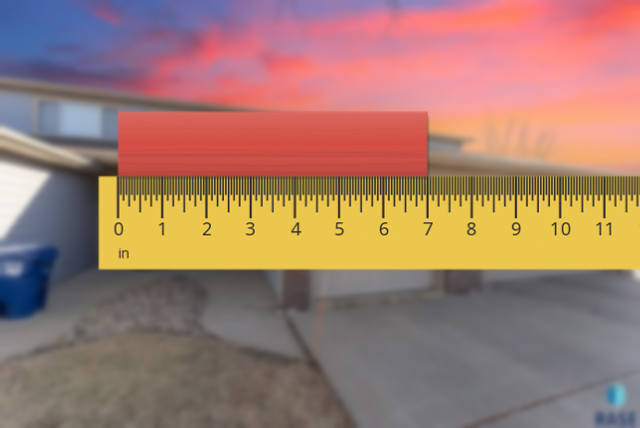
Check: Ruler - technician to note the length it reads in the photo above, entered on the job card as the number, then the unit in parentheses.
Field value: 7 (in)
